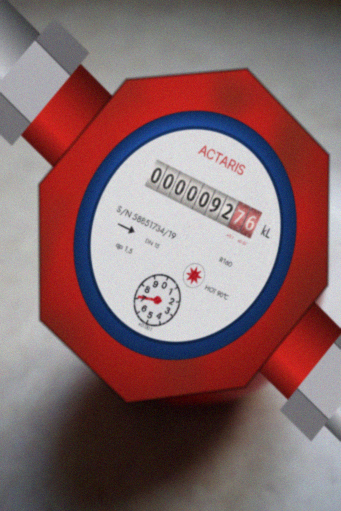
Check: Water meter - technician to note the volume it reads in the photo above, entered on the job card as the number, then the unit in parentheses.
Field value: 92.767 (kL)
